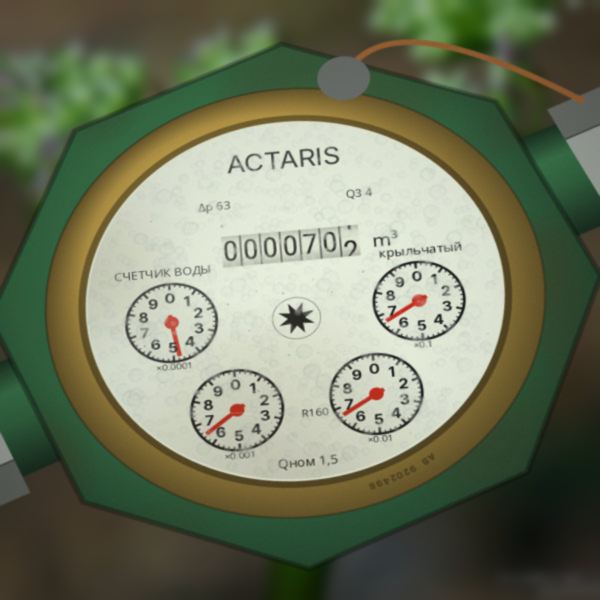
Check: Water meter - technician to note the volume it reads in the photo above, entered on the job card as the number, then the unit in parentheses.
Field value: 701.6664 (m³)
